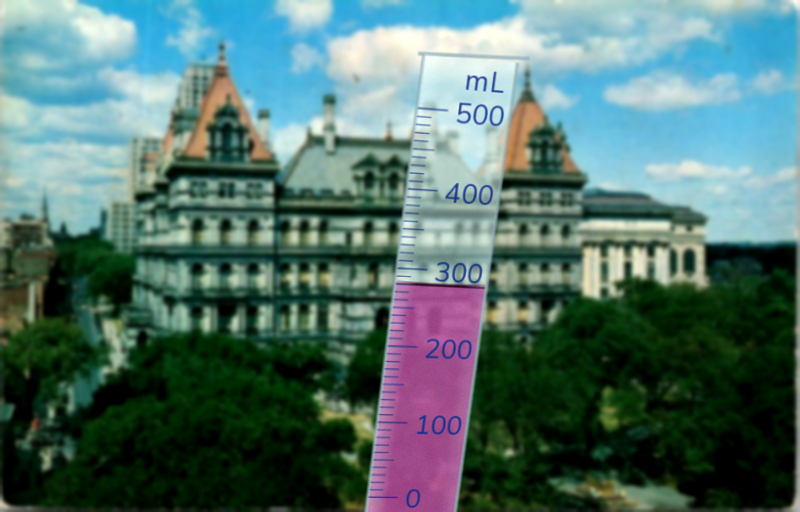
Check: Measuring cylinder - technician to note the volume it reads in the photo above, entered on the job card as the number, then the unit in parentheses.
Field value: 280 (mL)
